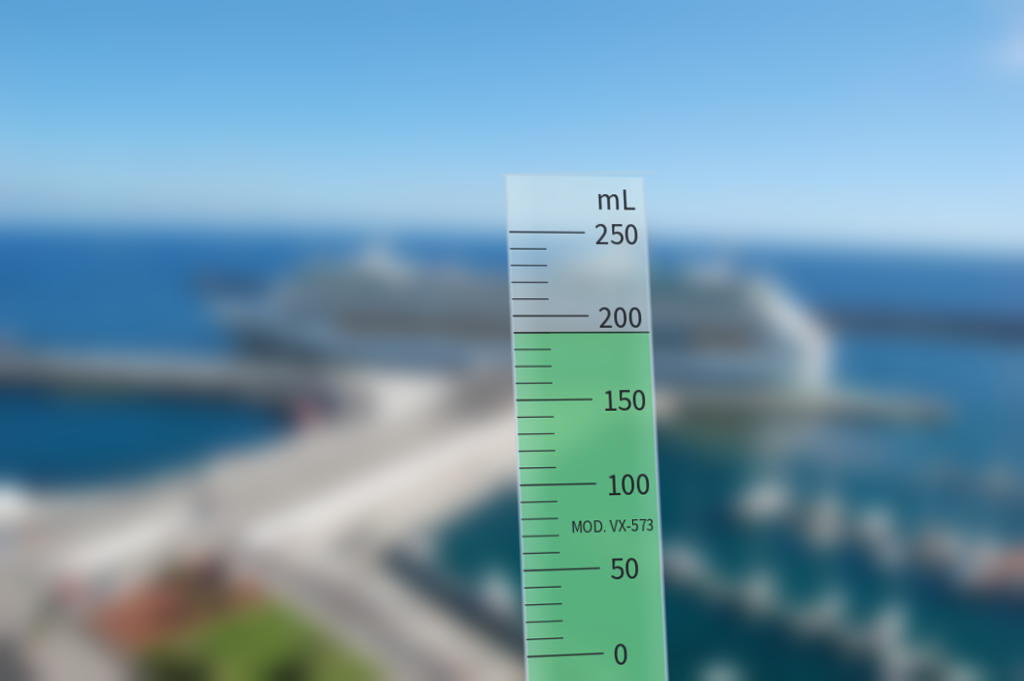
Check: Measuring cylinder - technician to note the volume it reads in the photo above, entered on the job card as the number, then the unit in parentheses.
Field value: 190 (mL)
